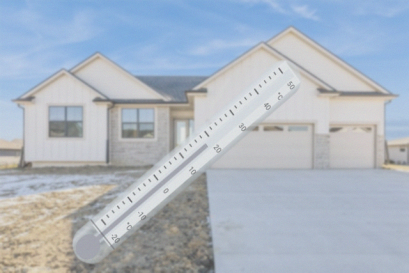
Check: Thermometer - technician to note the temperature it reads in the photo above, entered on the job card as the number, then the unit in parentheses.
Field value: 18 (°C)
